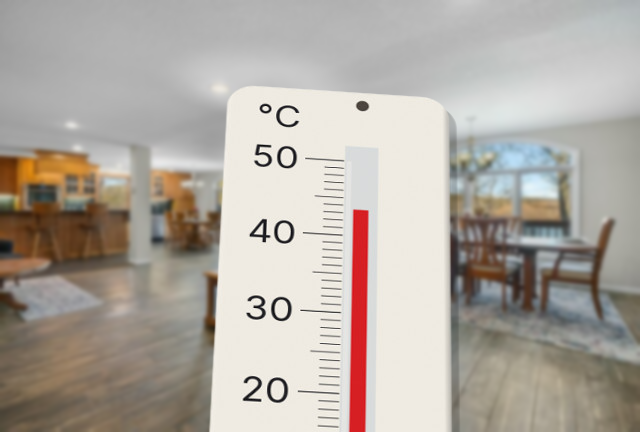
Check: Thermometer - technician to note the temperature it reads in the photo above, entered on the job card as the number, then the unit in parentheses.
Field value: 43.5 (°C)
